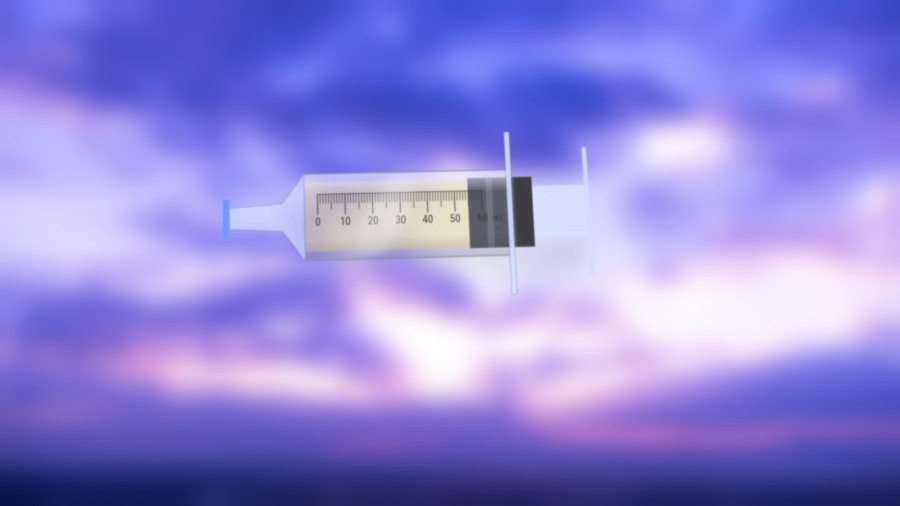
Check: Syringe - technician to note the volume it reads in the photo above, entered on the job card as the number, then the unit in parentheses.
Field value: 55 (mL)
